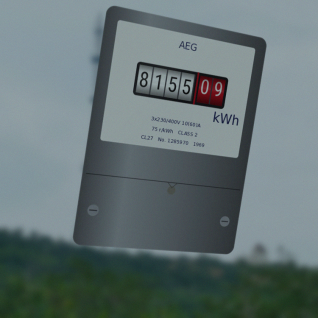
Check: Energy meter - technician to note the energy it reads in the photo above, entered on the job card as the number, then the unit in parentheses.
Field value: 8155.09 (kWh)
